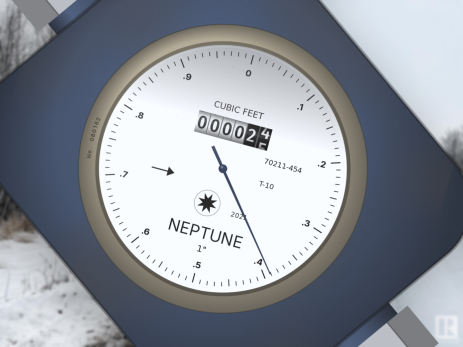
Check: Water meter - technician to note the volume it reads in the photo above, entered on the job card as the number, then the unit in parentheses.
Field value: 24.39 (ft³)
